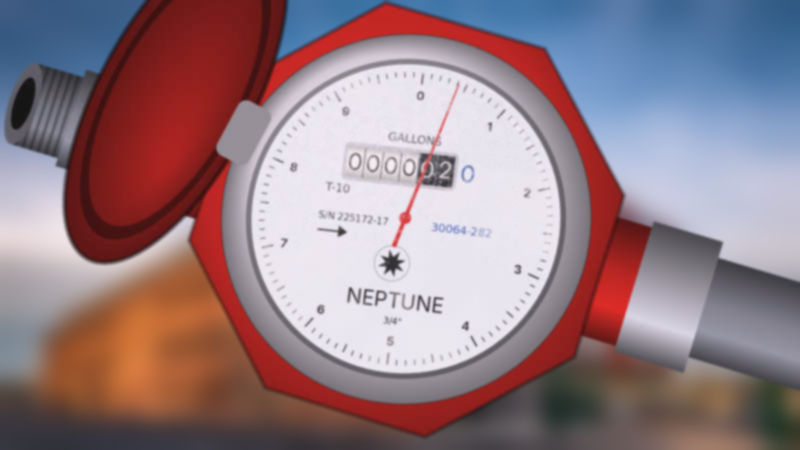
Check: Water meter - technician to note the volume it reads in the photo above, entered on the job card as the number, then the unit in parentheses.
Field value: 20.4 (gal)
